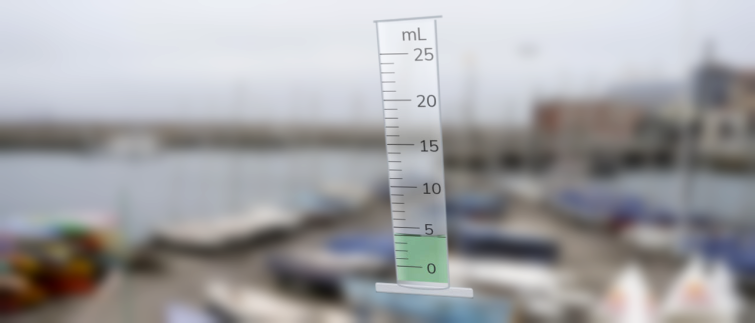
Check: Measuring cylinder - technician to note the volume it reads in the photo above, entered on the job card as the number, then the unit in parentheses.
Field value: 4 (mL)
